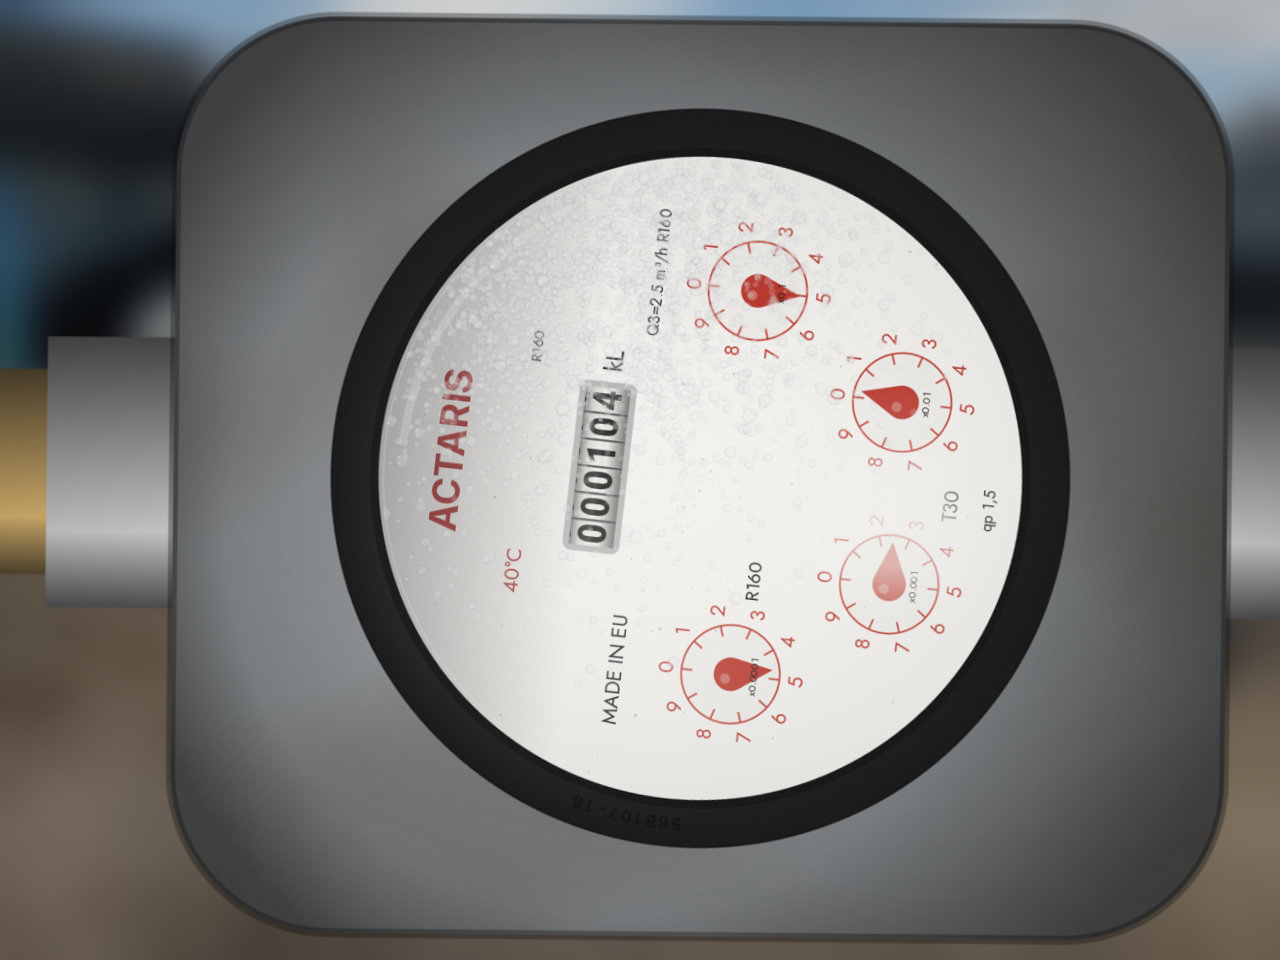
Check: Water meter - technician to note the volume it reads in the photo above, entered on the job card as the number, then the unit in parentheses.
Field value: 104.5024 (kL)
